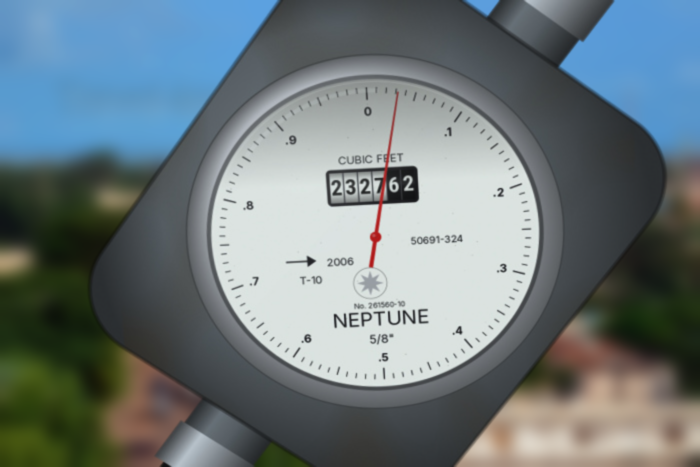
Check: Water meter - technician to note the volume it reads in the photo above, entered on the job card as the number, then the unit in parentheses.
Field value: 232762.03 (ft³)
